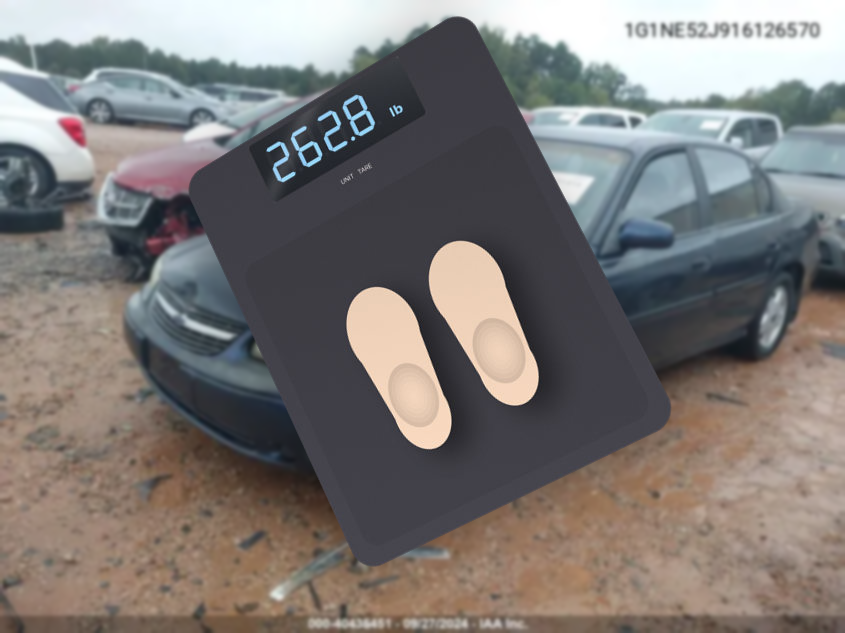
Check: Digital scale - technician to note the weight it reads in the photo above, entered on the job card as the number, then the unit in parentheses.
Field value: 262.8 (lb)
